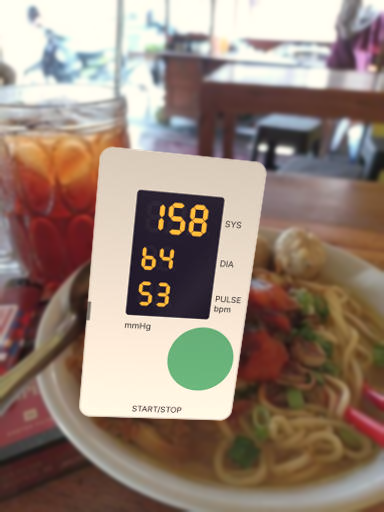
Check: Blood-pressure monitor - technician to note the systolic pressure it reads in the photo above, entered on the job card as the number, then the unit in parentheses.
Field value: 158 (mmHg)
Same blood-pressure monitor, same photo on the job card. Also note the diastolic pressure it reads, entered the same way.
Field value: 64 (mmHg)
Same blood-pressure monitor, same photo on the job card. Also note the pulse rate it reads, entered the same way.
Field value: 53 (bpm)
